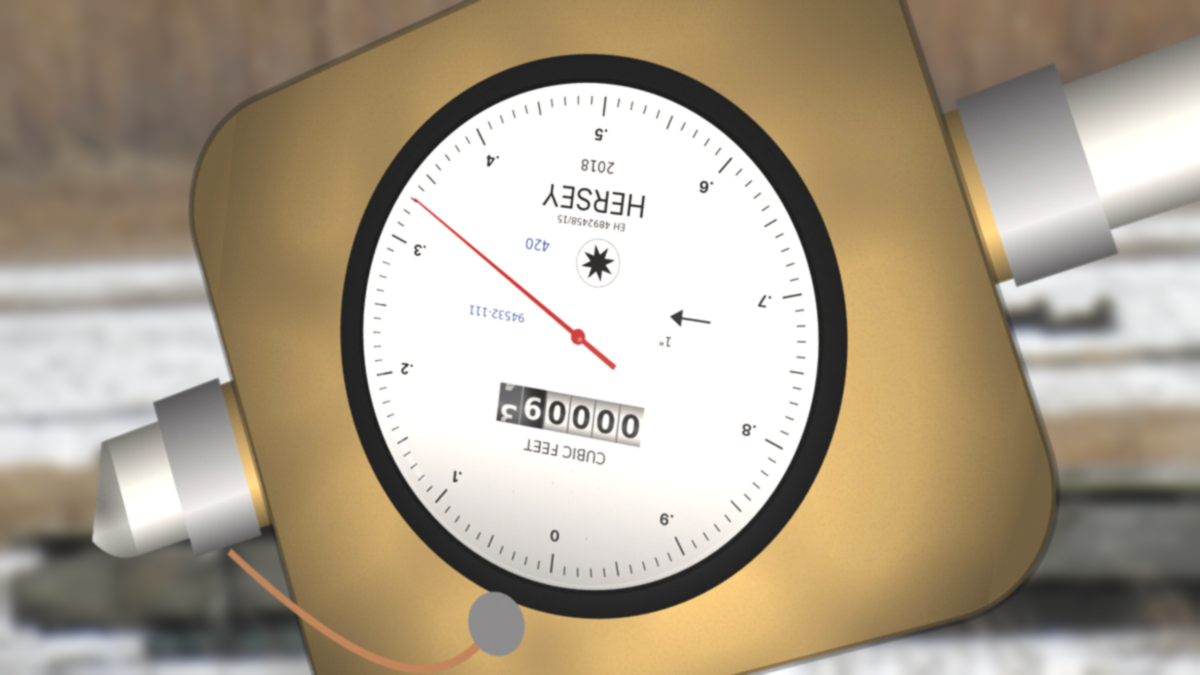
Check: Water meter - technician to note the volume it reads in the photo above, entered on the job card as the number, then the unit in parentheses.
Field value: 93.33 (ft³)
